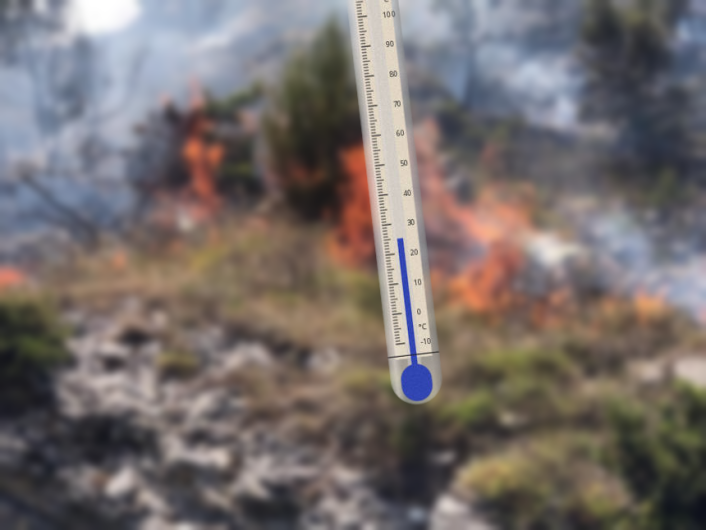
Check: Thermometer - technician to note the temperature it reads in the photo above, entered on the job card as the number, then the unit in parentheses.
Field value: 25 (°C)
